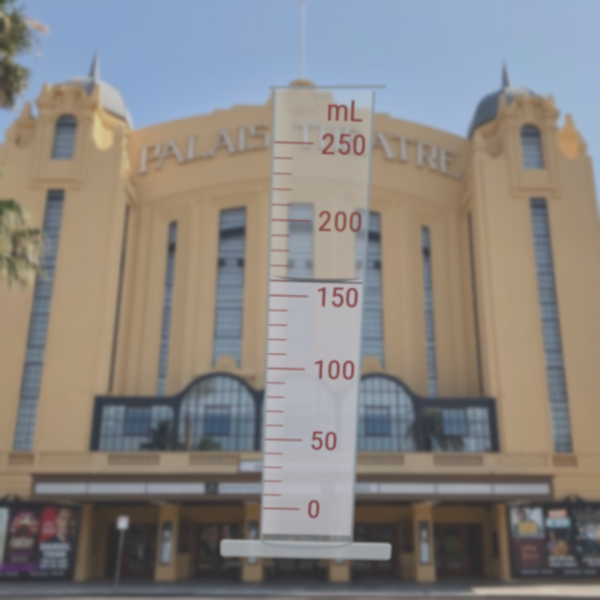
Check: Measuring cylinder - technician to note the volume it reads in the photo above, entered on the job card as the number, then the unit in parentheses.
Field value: 160 (mL)
